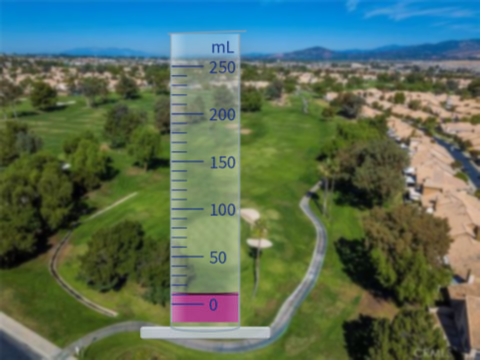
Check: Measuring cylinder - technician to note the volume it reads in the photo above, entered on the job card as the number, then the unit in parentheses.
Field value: 10 (mL)
